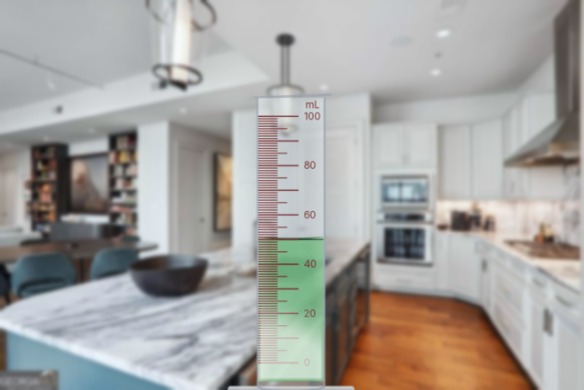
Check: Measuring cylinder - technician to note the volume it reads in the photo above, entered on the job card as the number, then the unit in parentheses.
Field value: 50 (mL)
